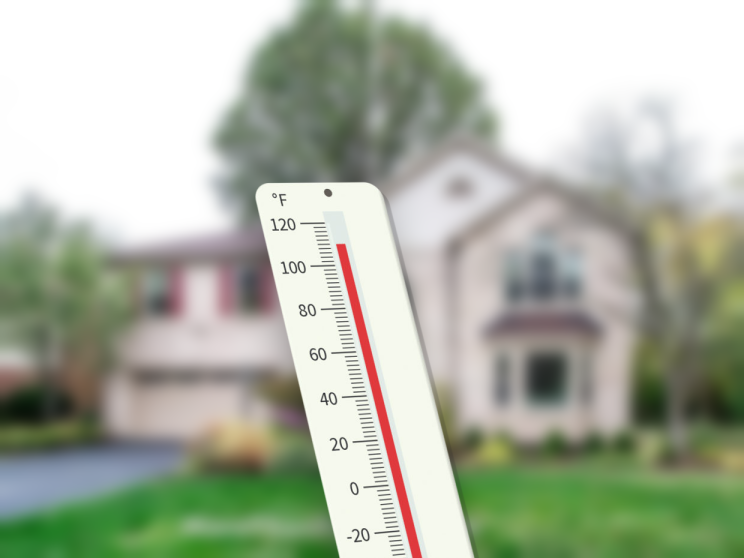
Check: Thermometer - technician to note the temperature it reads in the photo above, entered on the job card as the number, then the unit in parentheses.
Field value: 110 (°F)
